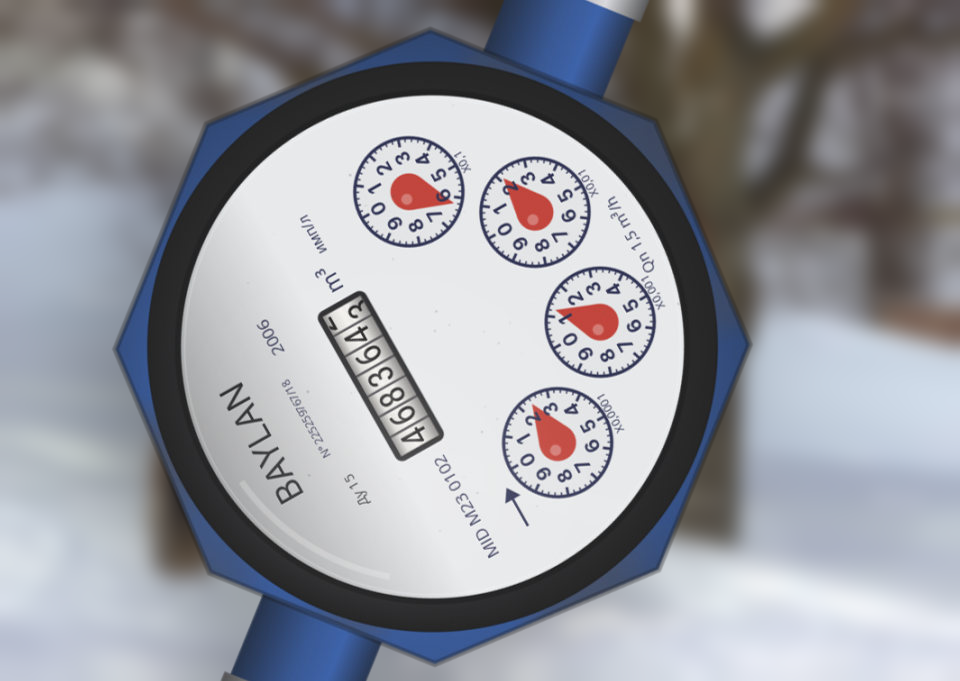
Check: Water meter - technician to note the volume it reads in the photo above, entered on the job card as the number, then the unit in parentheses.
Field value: 4683642.6212 (m³)
